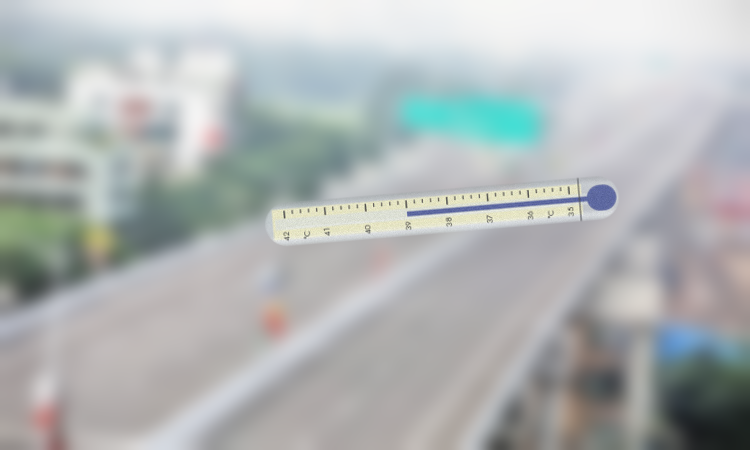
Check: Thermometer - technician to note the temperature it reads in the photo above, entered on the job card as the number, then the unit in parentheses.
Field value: 39 (°C)
